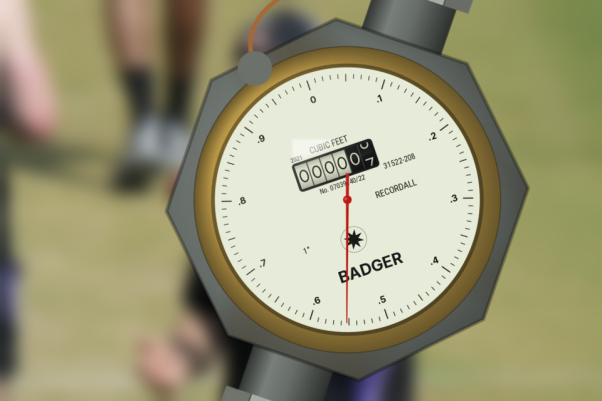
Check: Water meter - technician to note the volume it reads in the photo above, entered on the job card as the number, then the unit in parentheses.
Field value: 6.55 (ft³)
